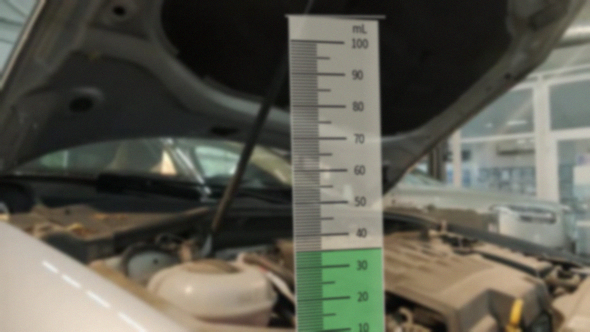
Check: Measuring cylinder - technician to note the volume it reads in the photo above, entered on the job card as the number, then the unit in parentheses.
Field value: 35 (mL)
